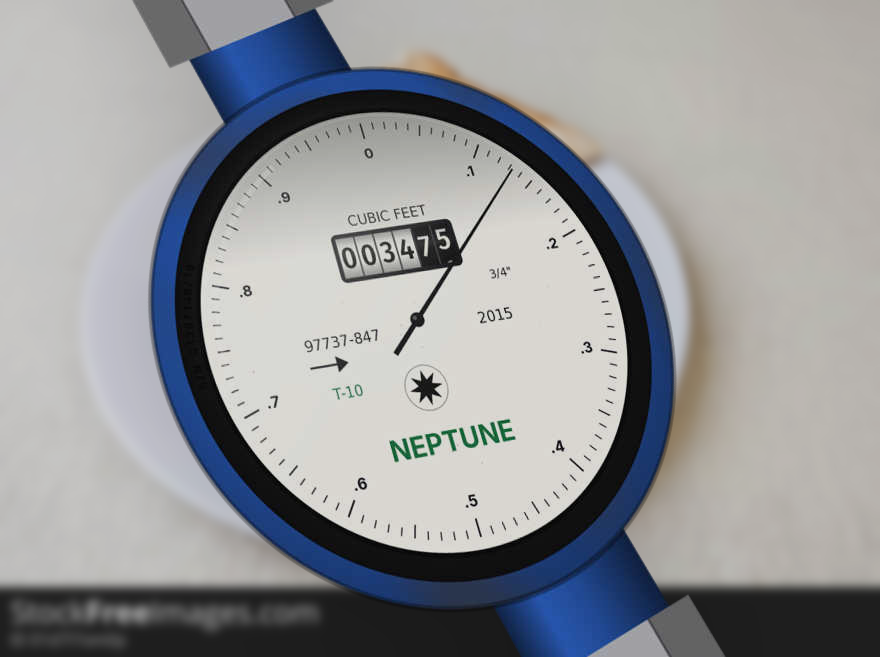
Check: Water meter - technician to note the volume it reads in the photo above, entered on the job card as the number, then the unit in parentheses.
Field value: 3475.13 (ft³)
